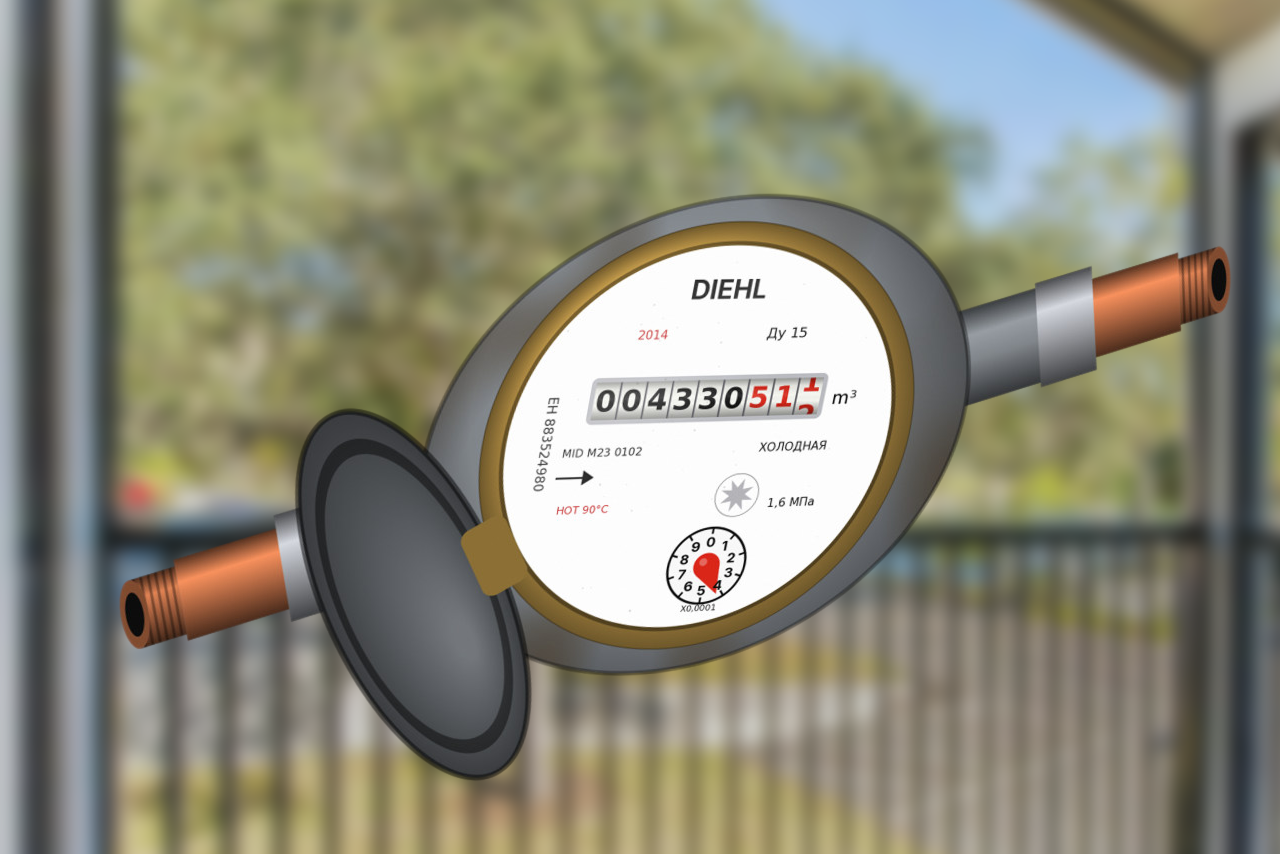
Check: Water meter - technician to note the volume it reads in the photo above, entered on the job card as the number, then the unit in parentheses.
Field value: 4330.5114 (m³)
